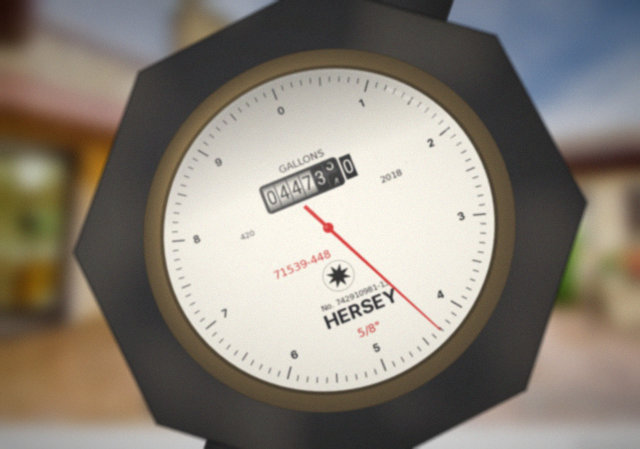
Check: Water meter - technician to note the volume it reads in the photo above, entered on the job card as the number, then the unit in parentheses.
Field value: 447334.3 (gal)
